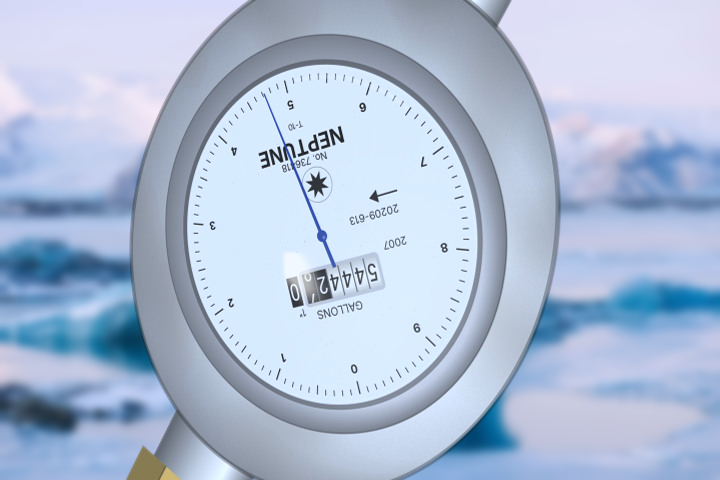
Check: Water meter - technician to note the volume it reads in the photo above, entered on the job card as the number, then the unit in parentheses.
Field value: 5444274.7 (gal)
